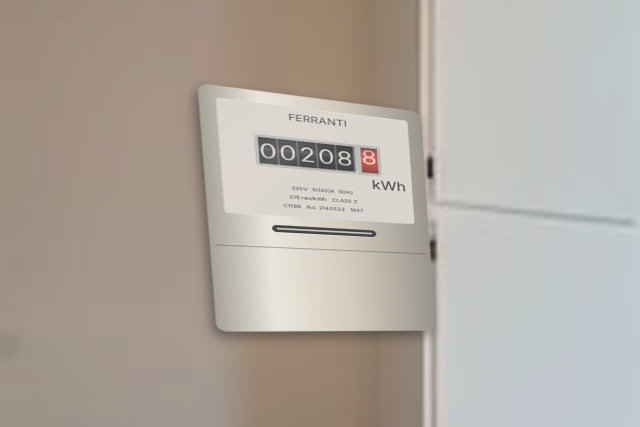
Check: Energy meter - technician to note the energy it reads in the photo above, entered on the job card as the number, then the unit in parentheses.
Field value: 208.8 (kWh)
